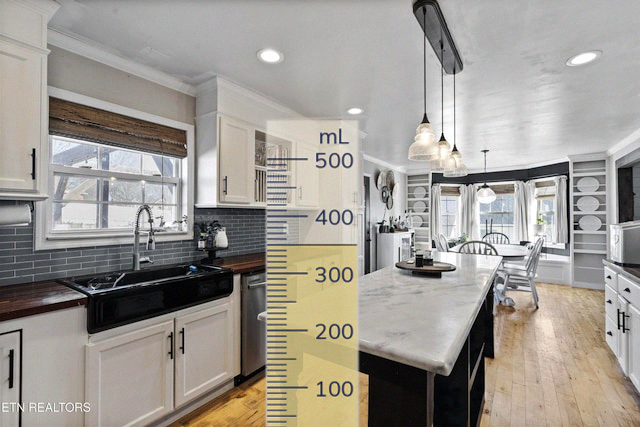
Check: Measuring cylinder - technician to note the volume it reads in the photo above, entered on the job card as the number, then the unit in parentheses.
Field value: 350 (mL)
